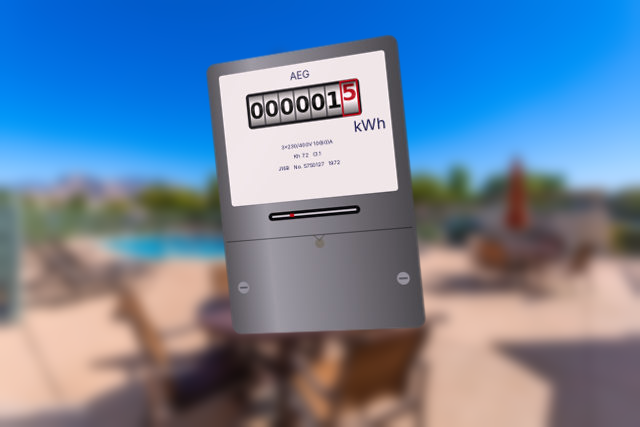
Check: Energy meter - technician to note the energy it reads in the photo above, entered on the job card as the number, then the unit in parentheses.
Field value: 1.5 (kWh)
